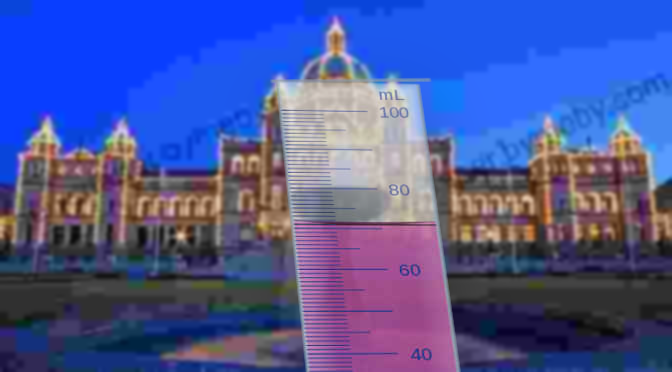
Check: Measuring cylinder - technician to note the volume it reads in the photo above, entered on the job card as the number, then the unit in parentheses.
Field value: 71 (mL)
